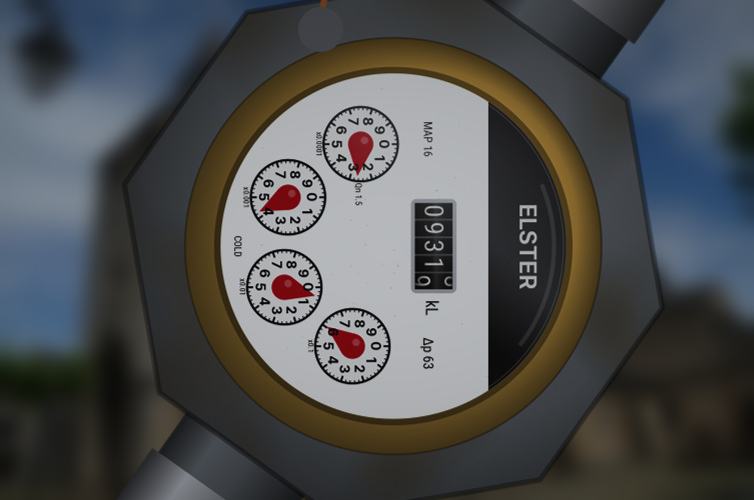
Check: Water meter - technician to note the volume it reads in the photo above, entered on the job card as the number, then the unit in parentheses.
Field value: 9318.6042 (kL)
